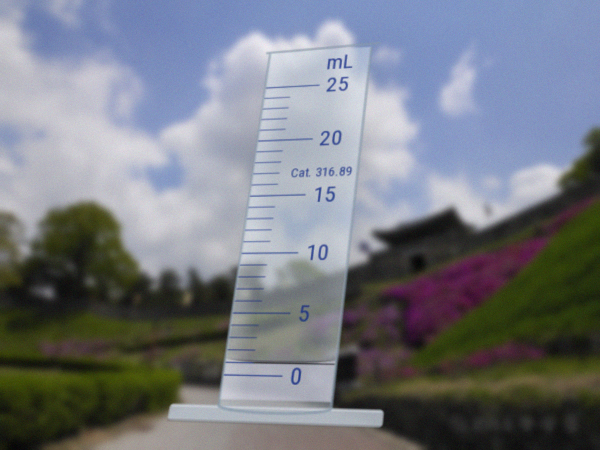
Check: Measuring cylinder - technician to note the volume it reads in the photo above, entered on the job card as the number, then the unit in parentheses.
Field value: 1 (mL)
